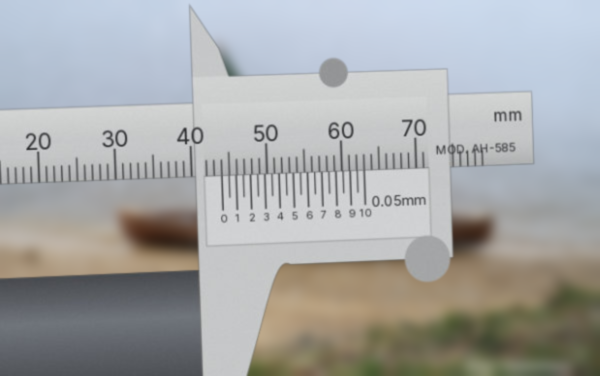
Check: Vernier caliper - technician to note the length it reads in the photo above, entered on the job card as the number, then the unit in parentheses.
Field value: 44.0 (mm)
